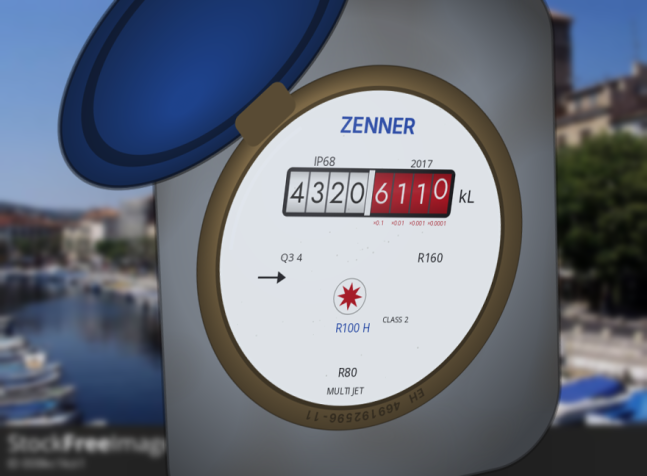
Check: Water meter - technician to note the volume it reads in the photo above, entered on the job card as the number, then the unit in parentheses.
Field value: 4320.6110 (kL)
